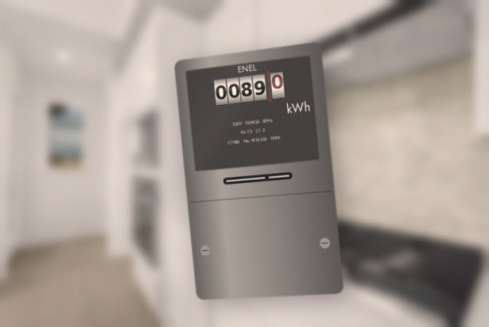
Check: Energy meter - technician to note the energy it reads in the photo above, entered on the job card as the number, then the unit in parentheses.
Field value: 89.0 (kWh)
